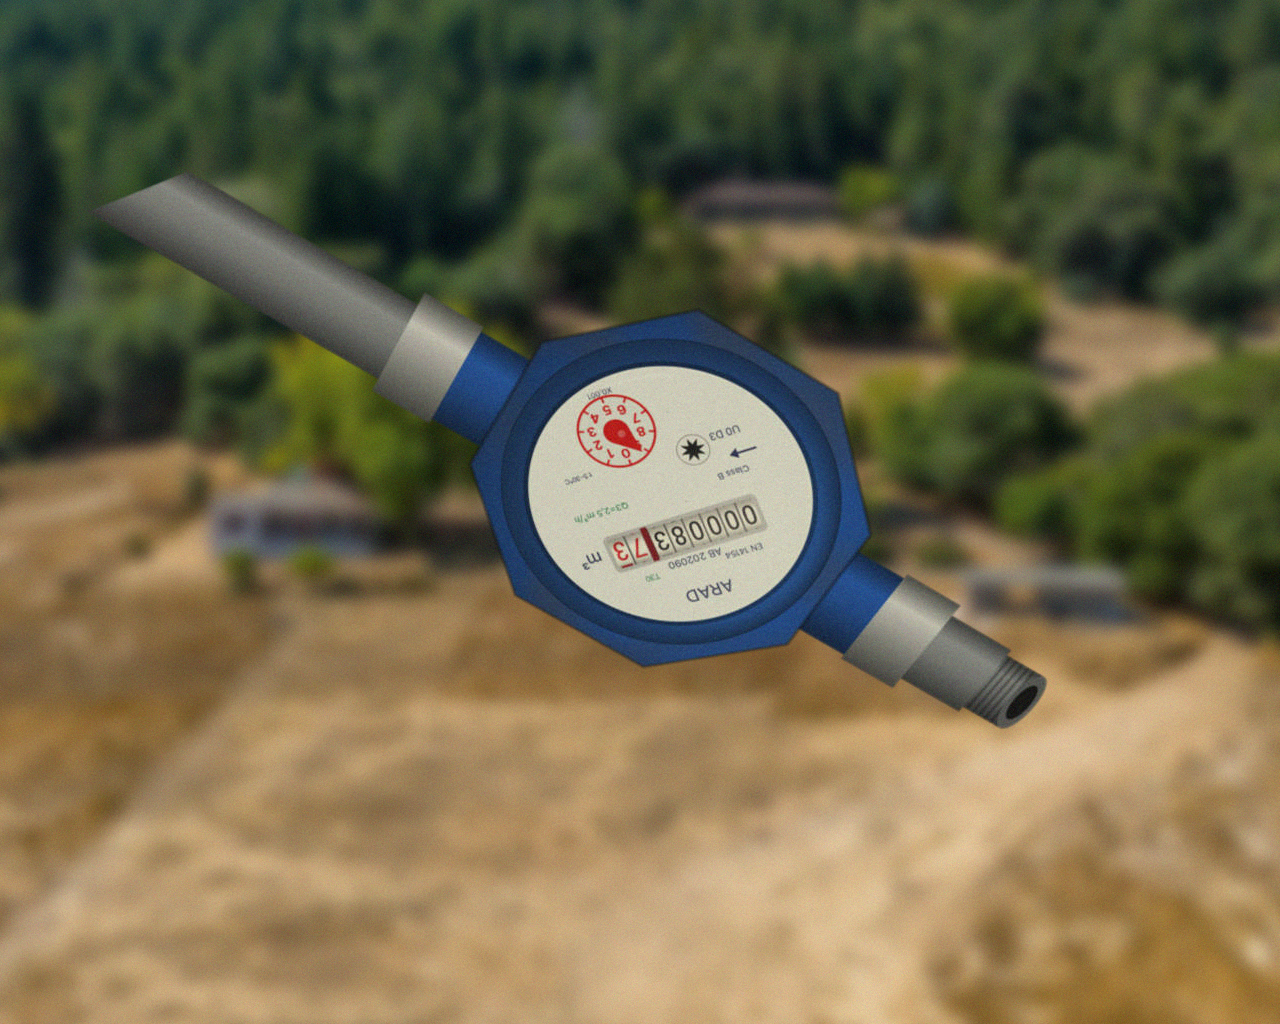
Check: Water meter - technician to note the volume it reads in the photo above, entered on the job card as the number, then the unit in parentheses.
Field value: 83.729 (m³)
